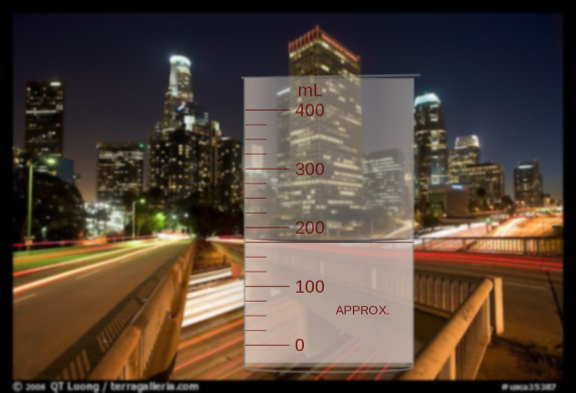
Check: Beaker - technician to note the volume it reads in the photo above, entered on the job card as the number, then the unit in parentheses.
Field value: 175 (mL)
